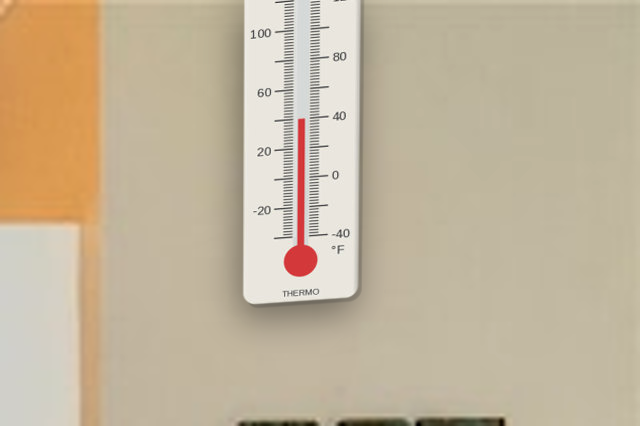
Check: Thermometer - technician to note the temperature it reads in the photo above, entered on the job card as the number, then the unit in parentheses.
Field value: 40 (°F)
